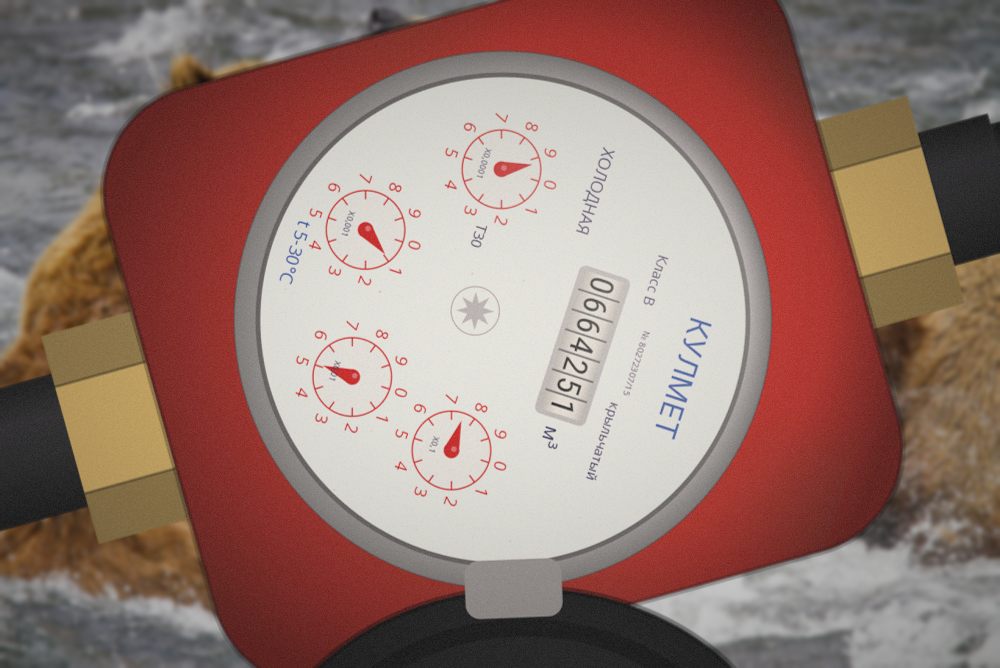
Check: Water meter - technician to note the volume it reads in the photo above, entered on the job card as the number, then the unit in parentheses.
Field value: 664251.7509 (m³)
